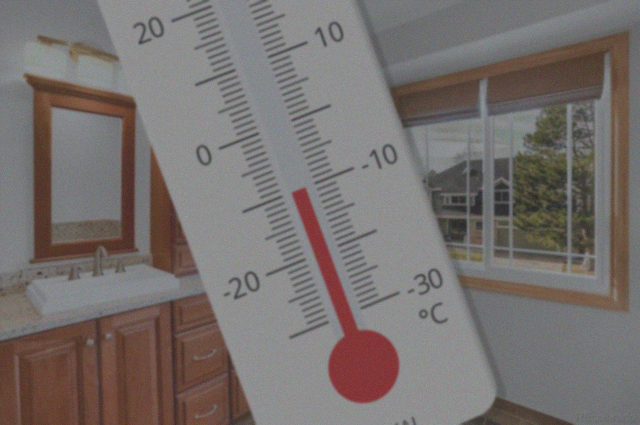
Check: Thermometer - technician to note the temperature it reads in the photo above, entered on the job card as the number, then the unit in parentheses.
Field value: -10 (°C)
